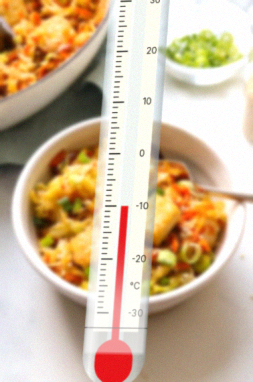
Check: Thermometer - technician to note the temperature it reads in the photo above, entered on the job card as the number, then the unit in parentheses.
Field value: -10 (°C)
